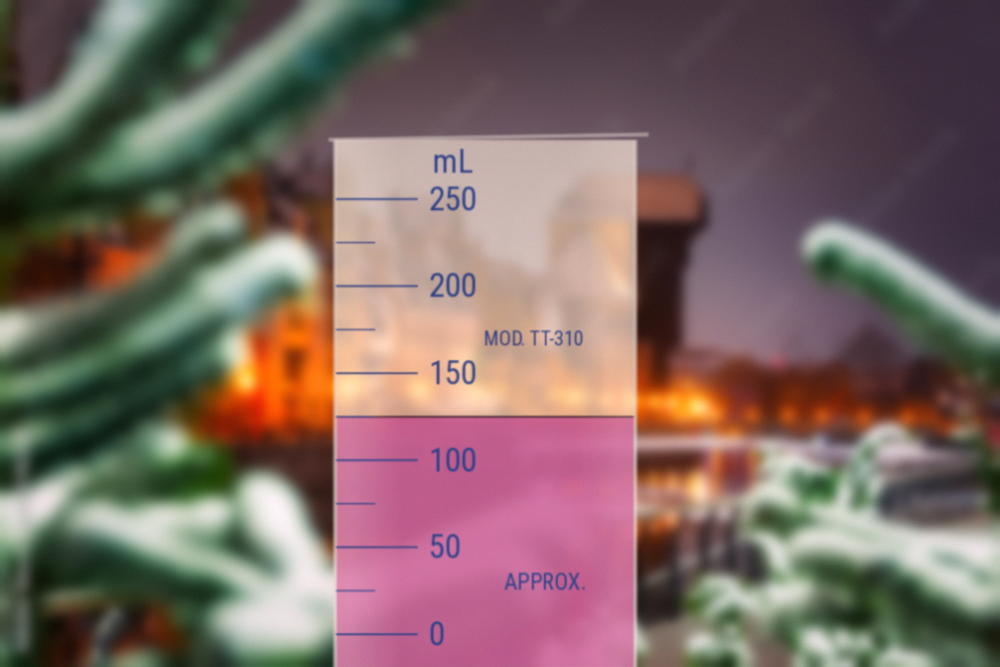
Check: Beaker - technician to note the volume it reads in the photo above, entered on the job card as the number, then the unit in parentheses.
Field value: 125 (mL)
